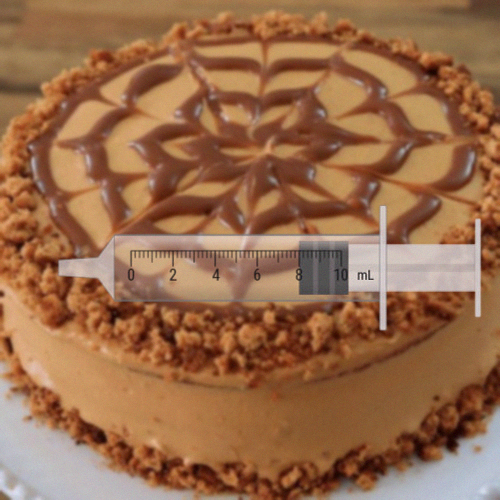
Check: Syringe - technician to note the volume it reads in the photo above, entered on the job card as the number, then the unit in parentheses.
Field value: 8 (mL)
